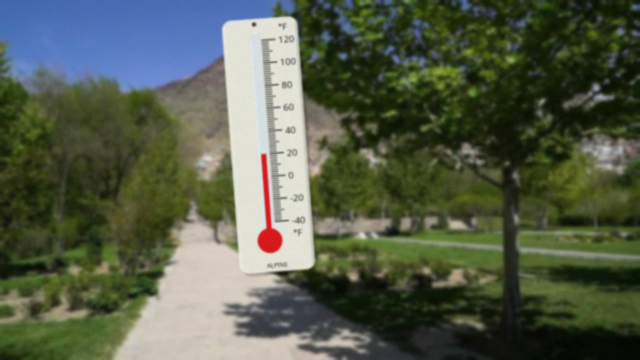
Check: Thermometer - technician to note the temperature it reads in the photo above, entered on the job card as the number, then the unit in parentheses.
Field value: 20 (°F)
